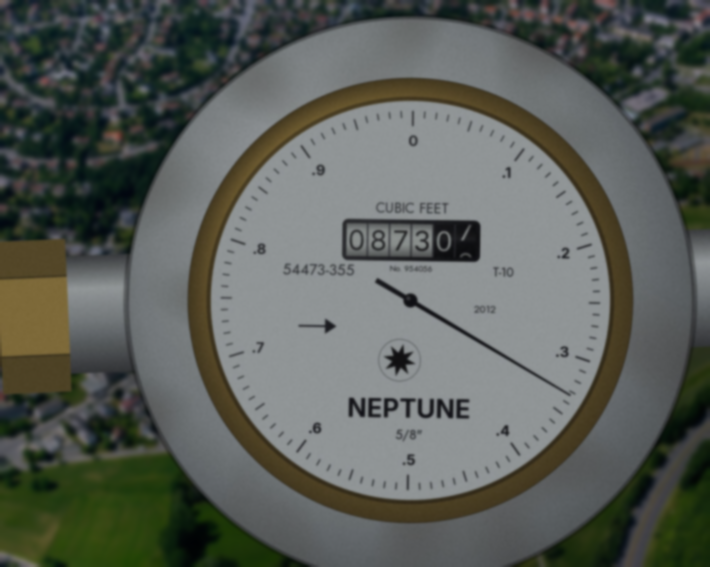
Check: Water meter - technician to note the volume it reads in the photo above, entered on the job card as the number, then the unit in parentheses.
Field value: 87307.33 (ft³)
